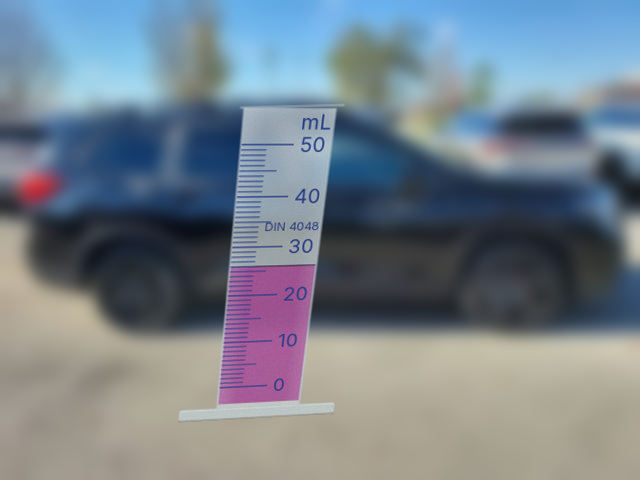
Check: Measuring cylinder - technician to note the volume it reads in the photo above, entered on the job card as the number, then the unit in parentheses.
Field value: 26 (mL)
